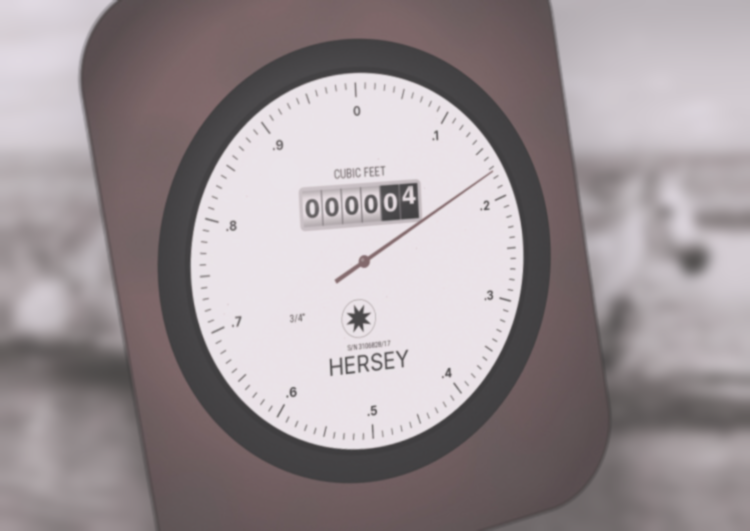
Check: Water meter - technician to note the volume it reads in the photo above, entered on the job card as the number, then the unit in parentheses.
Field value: 4.17 (ft³)
